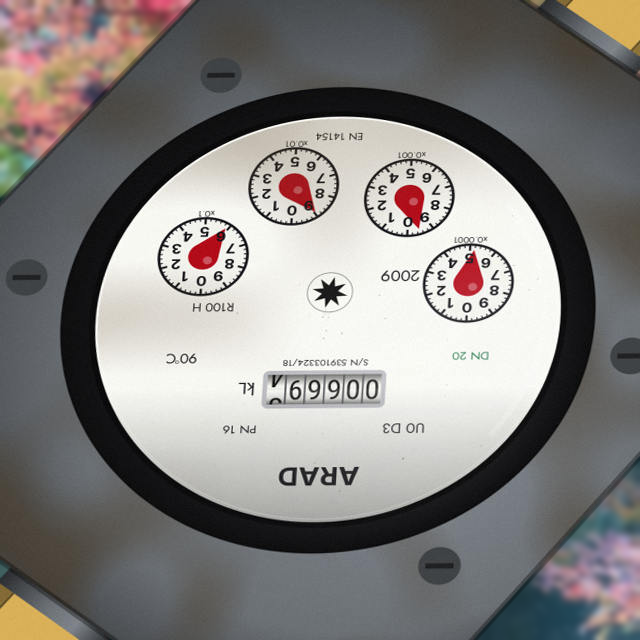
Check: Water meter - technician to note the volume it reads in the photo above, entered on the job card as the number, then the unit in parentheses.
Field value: 6693.5895 (kL)
